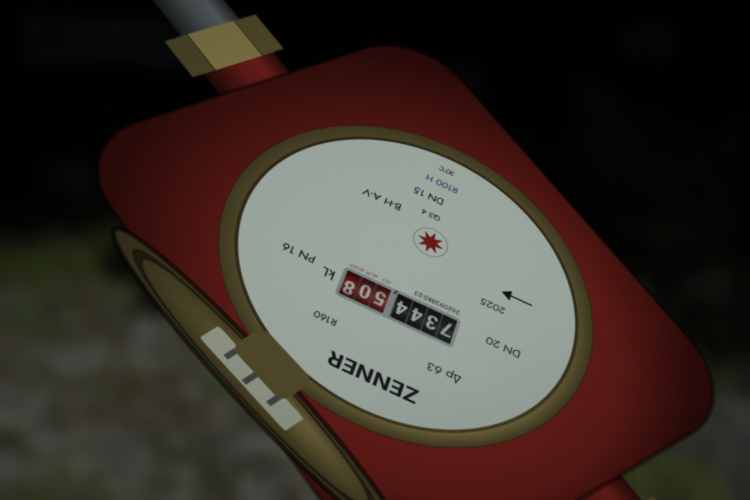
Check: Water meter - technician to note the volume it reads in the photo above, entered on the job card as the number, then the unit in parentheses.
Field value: 7344.508 (kL)
